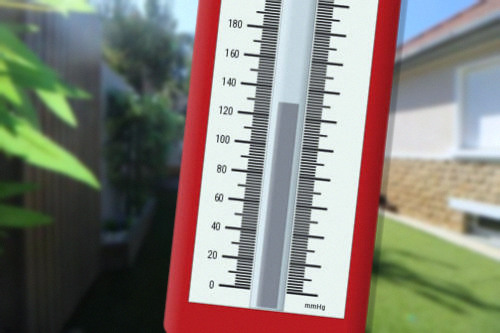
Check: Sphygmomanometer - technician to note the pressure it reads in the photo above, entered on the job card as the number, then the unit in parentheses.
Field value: 130 (mmHg)
